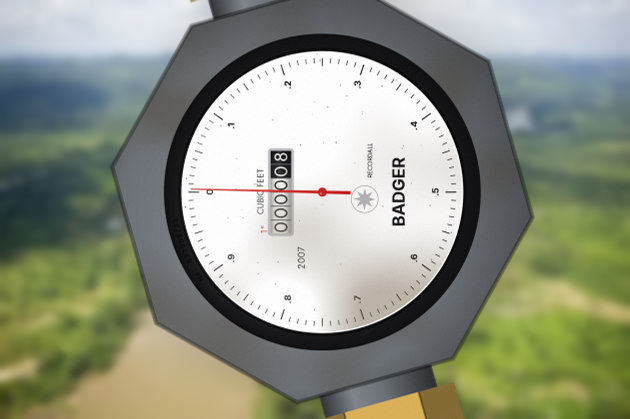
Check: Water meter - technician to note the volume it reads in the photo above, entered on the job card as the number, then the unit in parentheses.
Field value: 8.00 (ft³)
